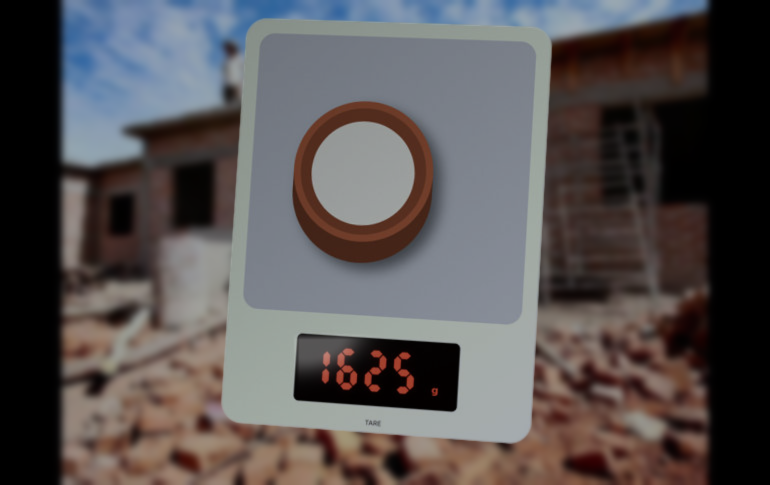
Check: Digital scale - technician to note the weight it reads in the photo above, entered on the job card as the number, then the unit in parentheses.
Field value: 1625 (g)
